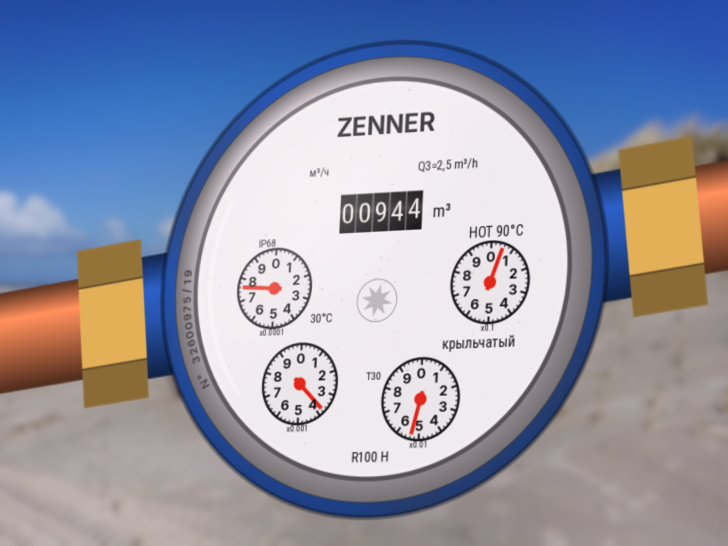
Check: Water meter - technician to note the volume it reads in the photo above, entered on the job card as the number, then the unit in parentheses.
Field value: 944.0537 (m³)
